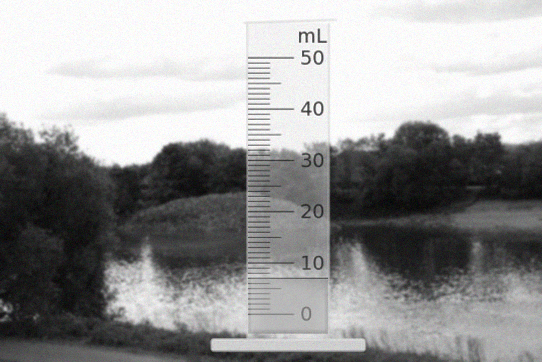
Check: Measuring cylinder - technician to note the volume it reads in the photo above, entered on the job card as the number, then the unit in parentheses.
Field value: 7 (mL)
